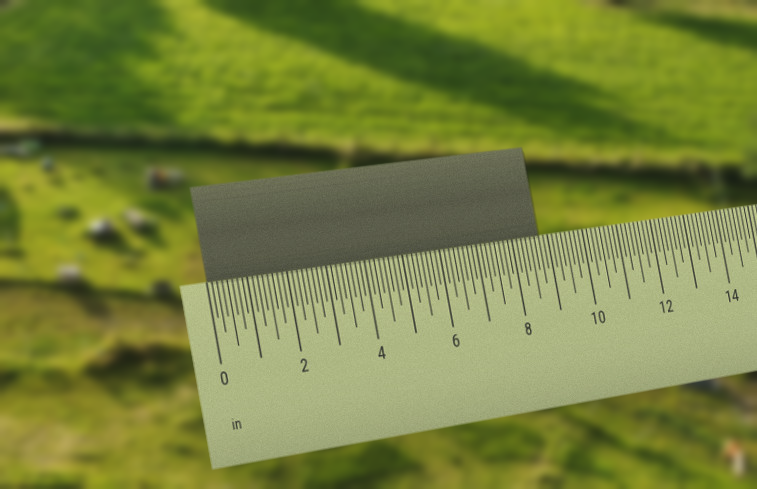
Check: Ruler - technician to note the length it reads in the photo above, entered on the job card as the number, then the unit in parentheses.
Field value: 8.75 (in)
